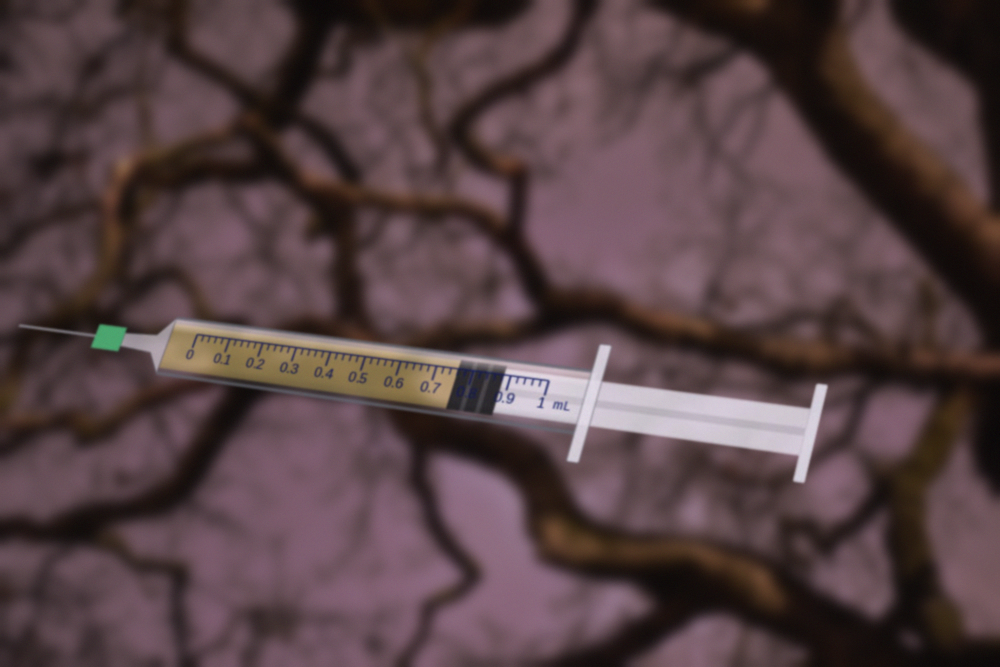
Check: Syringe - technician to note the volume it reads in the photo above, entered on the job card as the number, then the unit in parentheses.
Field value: 0.76 (mL)
